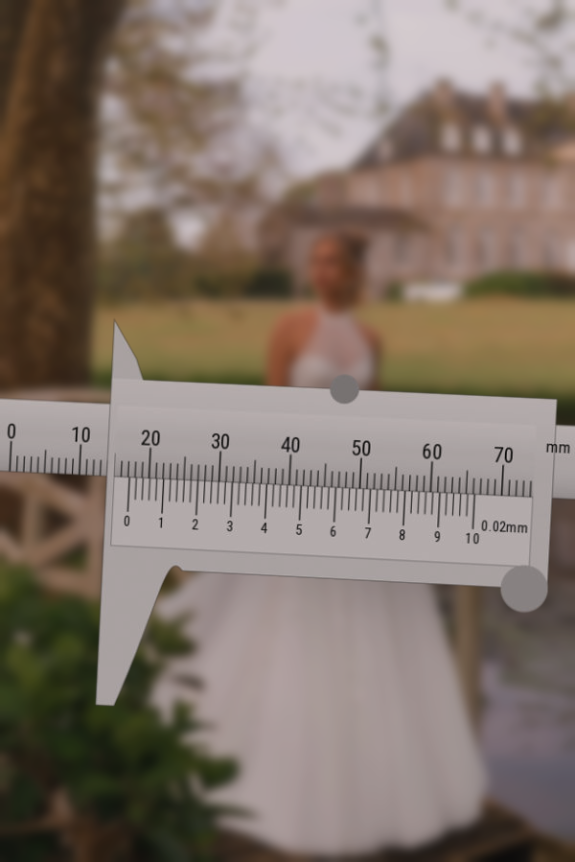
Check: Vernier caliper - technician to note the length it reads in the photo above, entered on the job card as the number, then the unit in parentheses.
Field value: 17.2 (mm)
